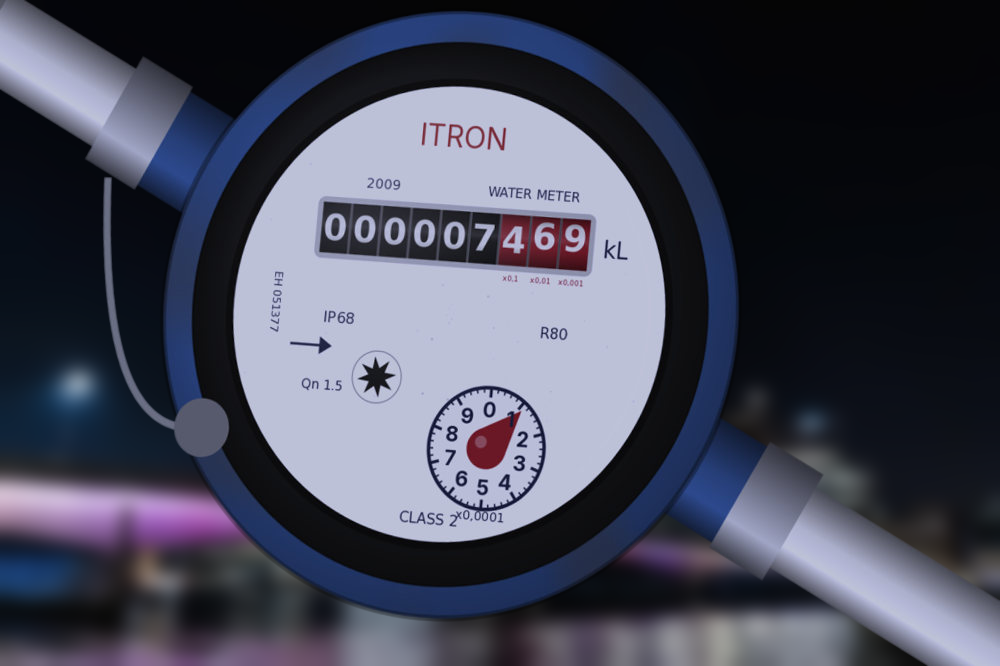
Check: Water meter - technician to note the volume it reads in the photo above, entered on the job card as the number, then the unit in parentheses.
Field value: 7.4691 (kL)
